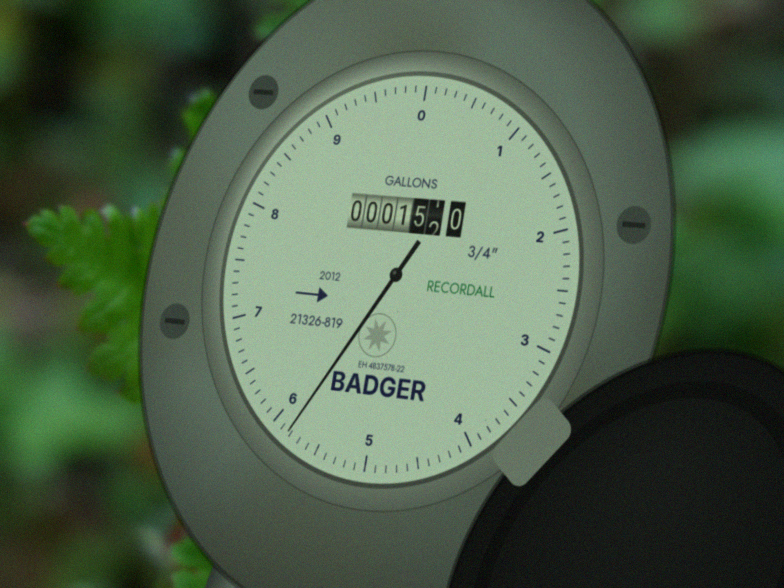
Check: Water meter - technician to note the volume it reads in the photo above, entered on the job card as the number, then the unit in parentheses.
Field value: 1515.8 (gal)
